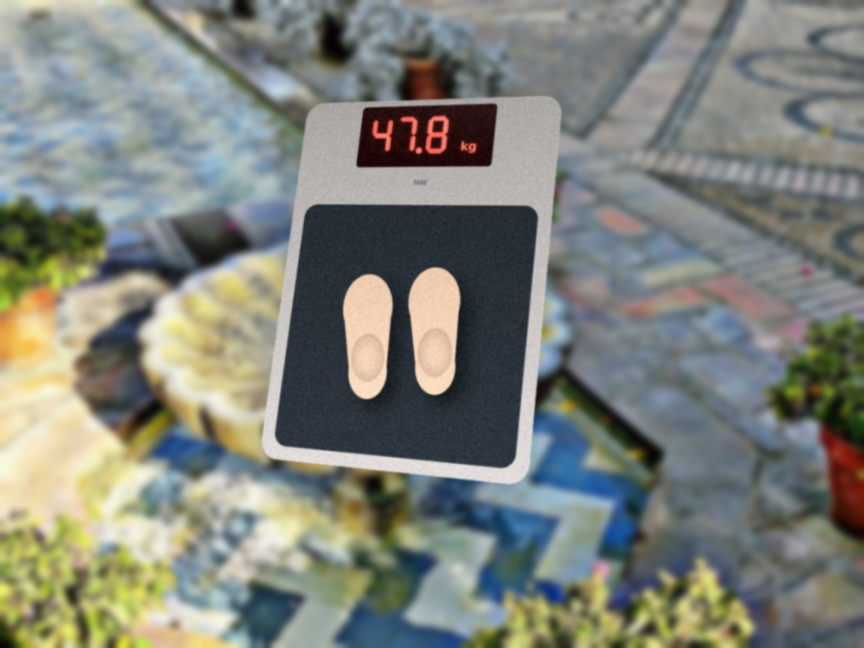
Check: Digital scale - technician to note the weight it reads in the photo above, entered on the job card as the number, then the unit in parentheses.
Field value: 47.8 (kg)
